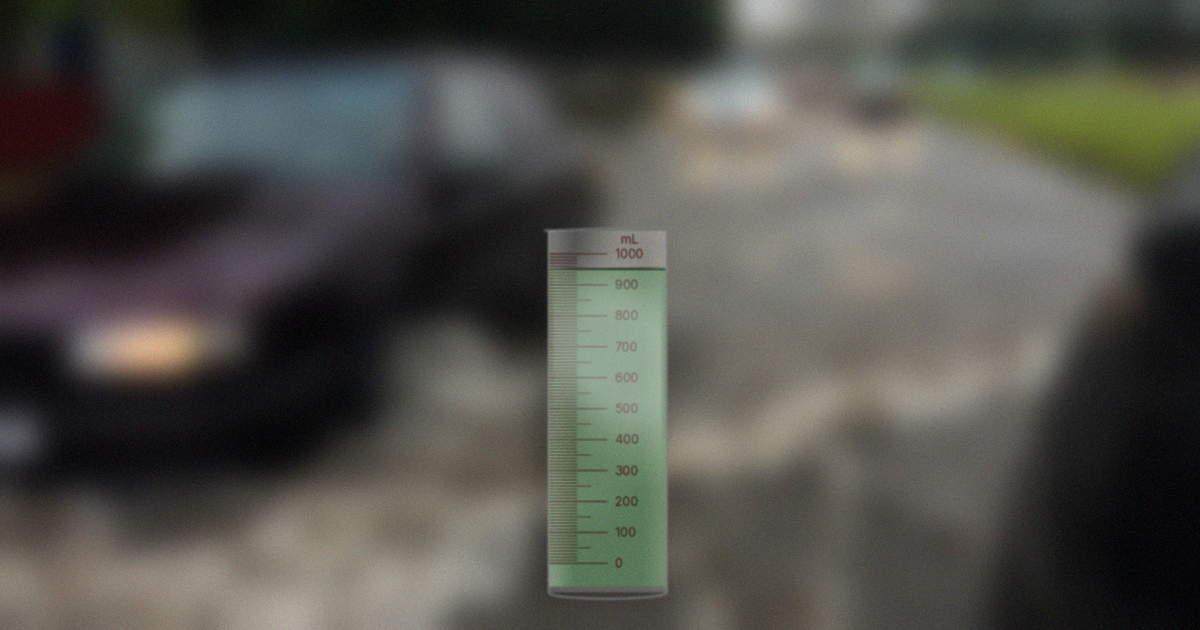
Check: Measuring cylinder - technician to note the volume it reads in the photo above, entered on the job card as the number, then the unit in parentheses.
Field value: 950 (mL)
